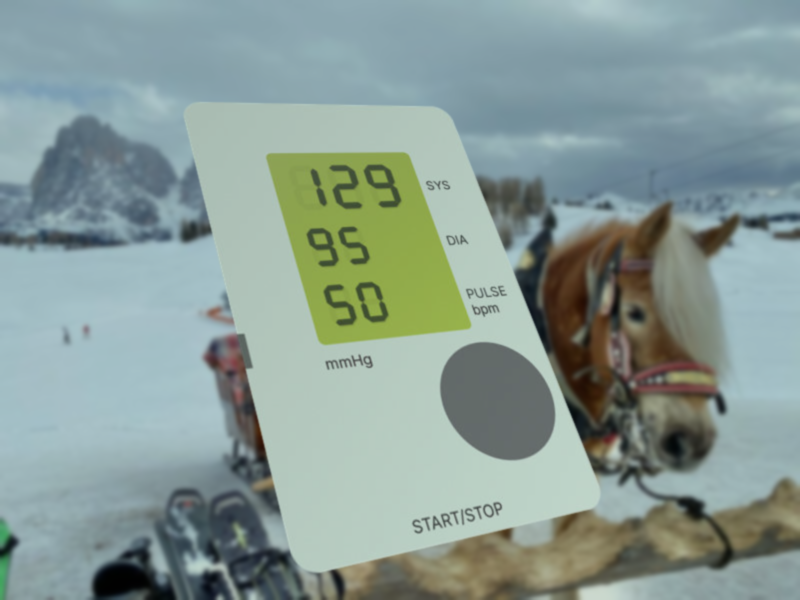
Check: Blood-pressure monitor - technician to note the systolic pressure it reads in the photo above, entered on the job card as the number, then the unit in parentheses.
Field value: 129 (mmHg)
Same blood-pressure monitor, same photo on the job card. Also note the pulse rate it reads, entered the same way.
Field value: 50 (bpm)
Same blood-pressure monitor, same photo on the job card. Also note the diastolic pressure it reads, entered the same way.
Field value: 95 (mmHg)
